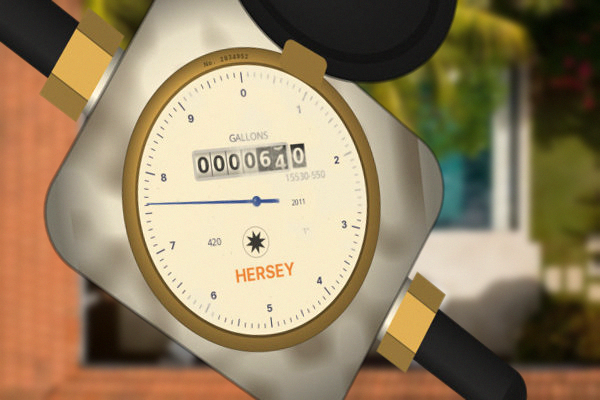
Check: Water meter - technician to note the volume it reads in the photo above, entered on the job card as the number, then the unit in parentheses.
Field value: 637.6 (gal)
